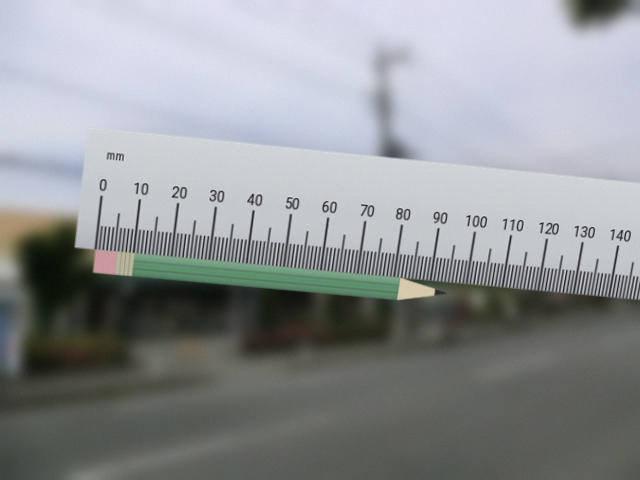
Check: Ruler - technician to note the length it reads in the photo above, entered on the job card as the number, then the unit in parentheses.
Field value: 95 (mm)
